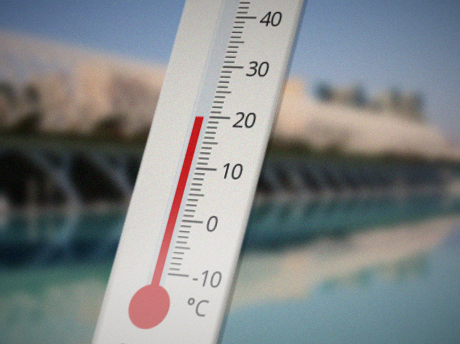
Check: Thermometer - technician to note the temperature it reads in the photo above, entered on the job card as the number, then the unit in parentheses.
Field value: 20 (°C)
